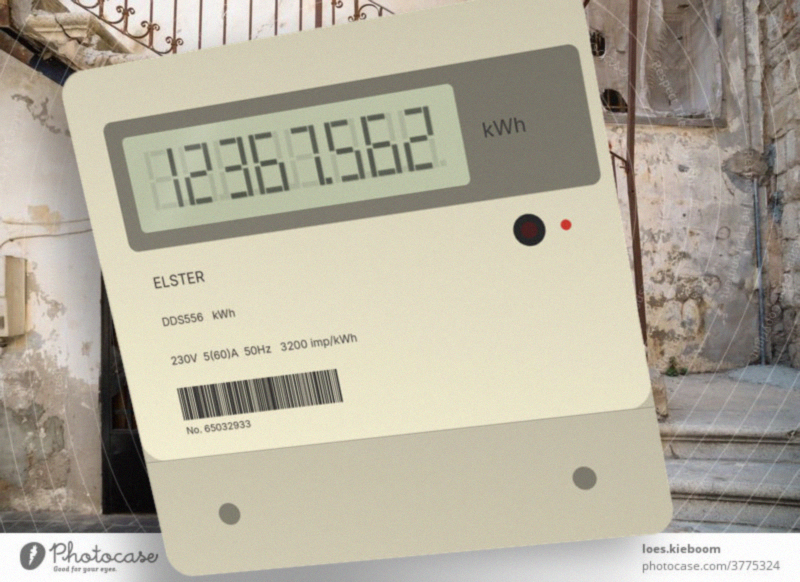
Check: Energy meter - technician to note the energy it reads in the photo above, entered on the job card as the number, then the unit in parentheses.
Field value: 12367.562 (kWh)
